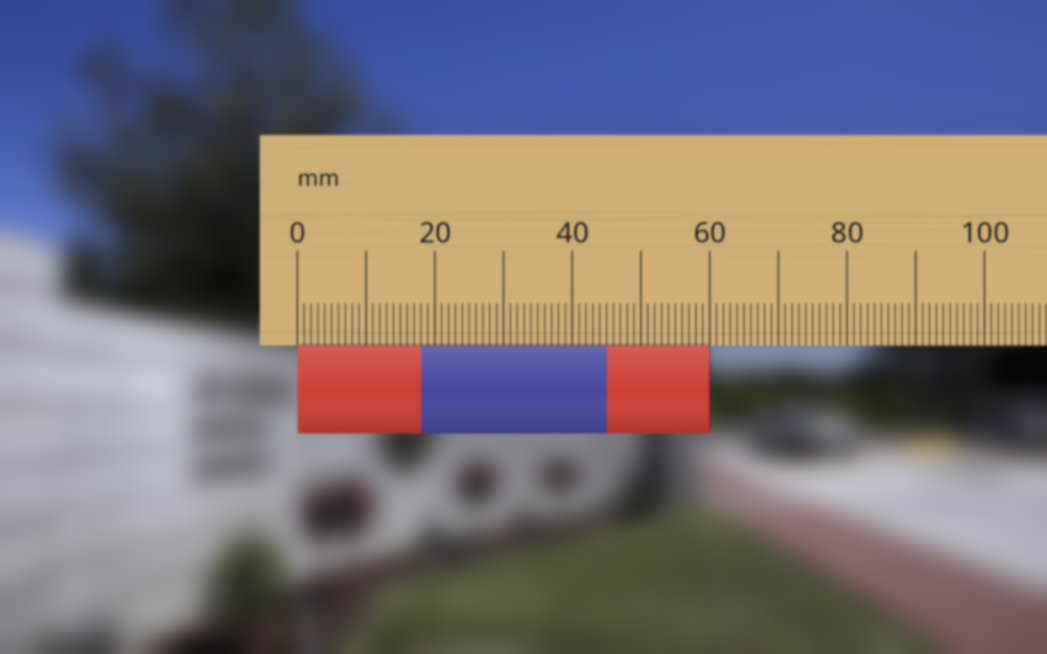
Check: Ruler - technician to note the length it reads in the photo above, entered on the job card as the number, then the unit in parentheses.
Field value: 60 (mm)
